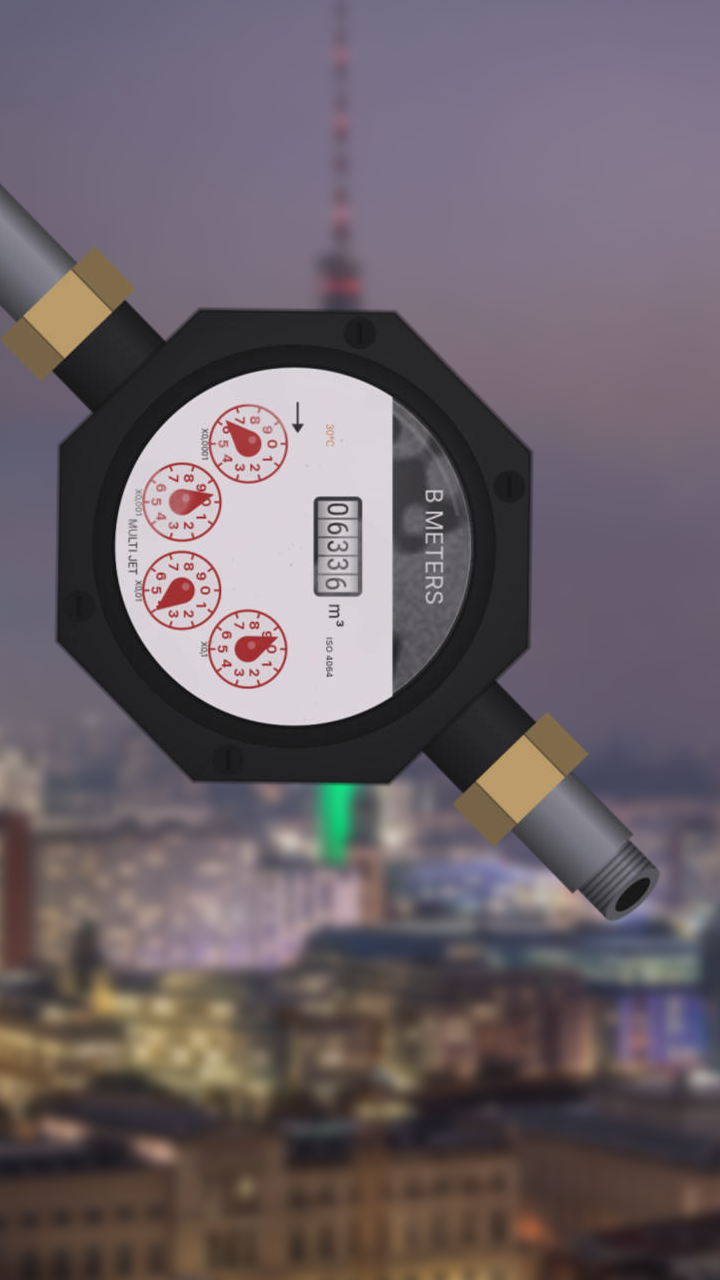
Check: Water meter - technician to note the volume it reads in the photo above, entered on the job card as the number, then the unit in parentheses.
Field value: 6335.9396 (m³)
